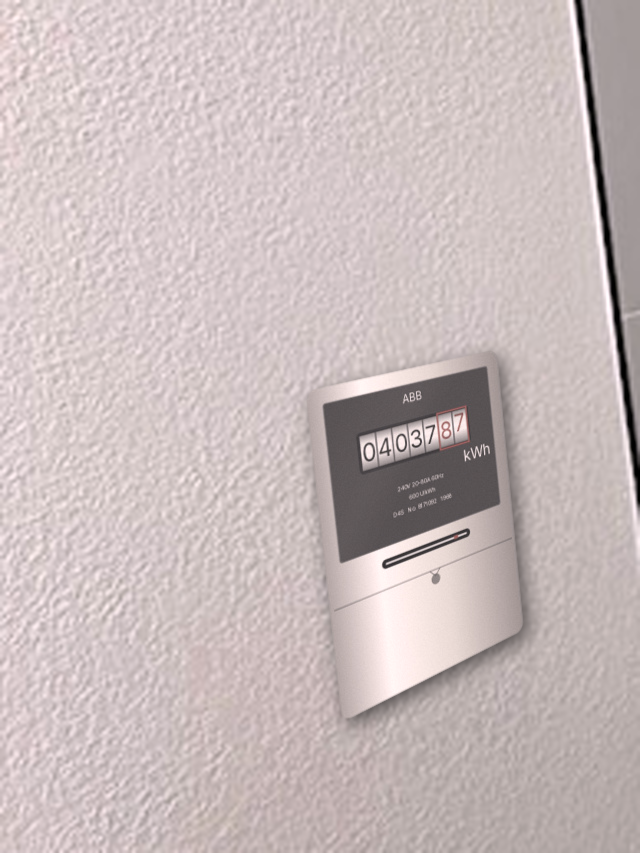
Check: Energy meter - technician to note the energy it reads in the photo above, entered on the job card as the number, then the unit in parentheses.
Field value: 4037.87 (kWh)
